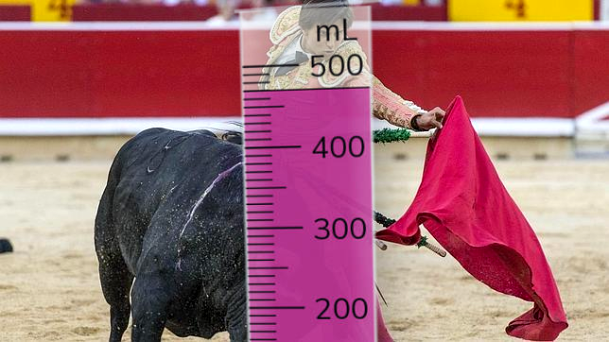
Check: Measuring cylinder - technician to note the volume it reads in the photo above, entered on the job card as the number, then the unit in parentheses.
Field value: 470 (mL)
